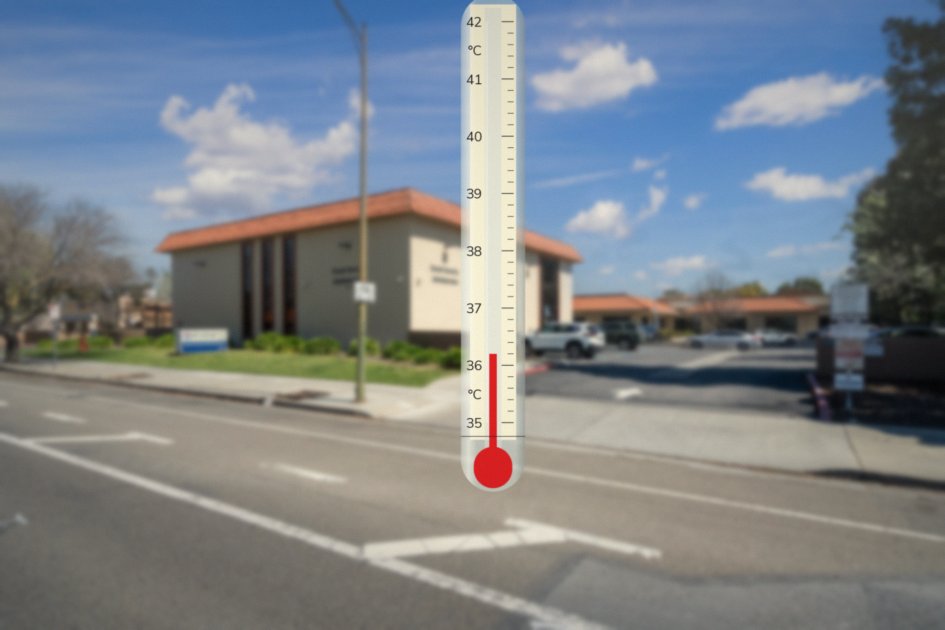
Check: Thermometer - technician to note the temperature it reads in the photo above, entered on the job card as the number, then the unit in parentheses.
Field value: 36.2 (°C)
